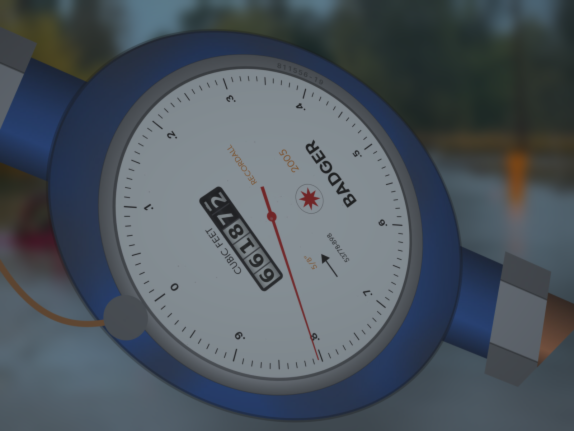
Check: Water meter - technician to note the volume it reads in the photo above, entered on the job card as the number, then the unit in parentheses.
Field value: 661871.80 (ft³)
